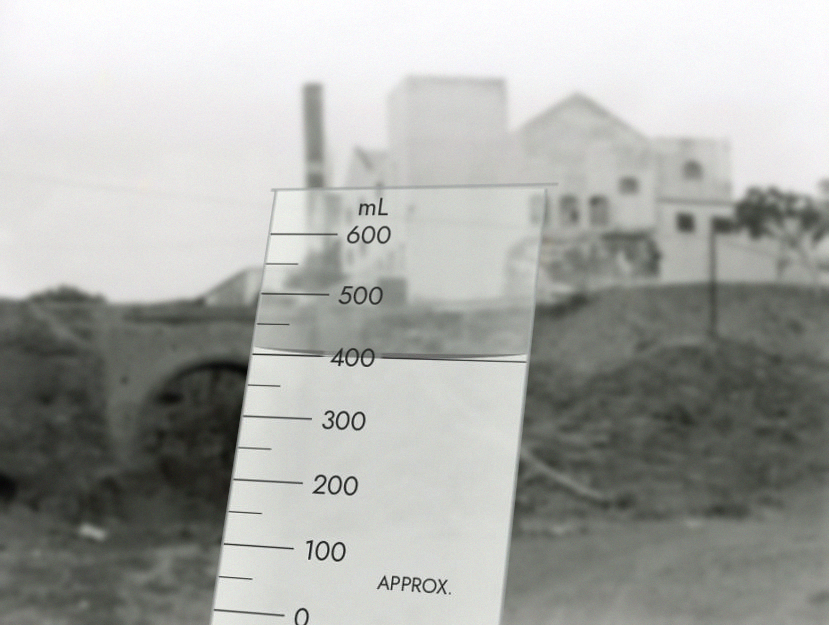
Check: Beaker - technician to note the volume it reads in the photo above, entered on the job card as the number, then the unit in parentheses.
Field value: 400 (mL)
